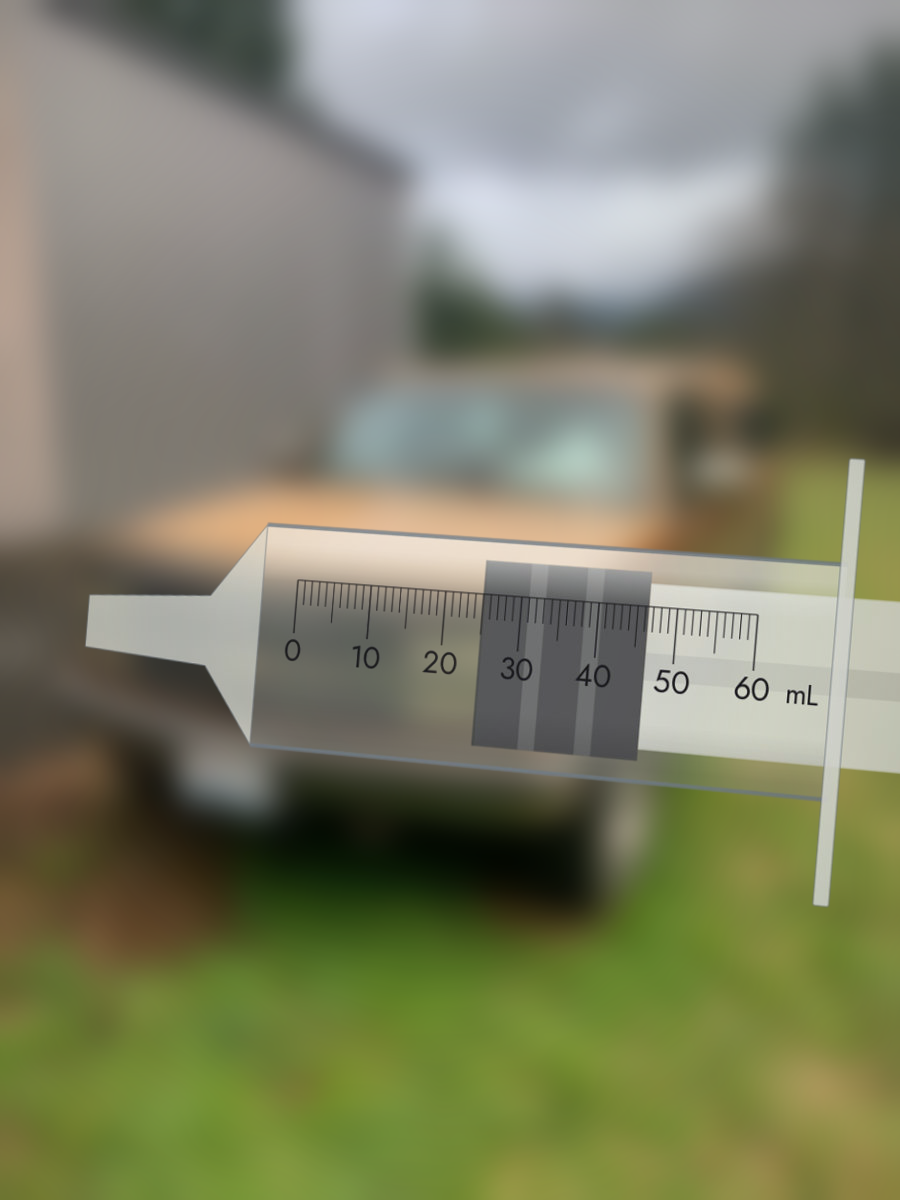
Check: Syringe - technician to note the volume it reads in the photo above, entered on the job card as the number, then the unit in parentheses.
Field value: 25 (mL)
